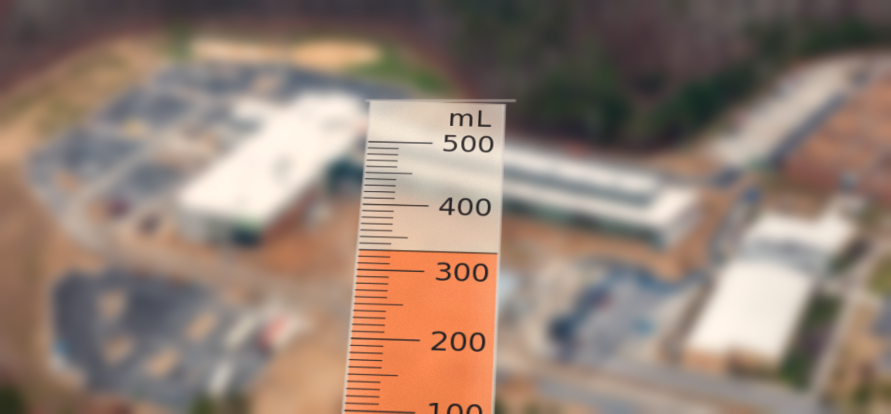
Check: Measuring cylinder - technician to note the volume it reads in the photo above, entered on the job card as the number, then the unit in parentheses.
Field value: 330 (mL)
